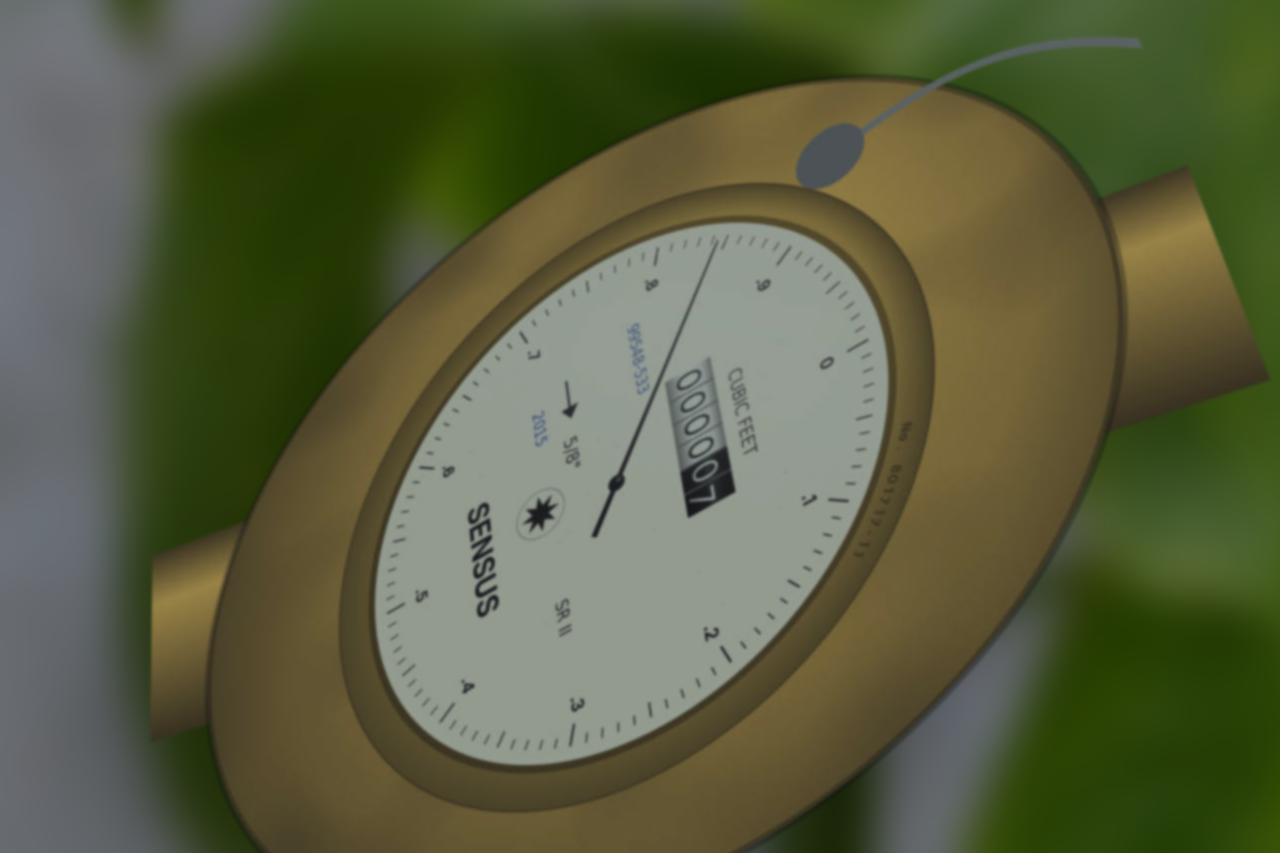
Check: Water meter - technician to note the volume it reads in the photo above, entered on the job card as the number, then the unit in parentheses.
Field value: 6.84 (ft³)
